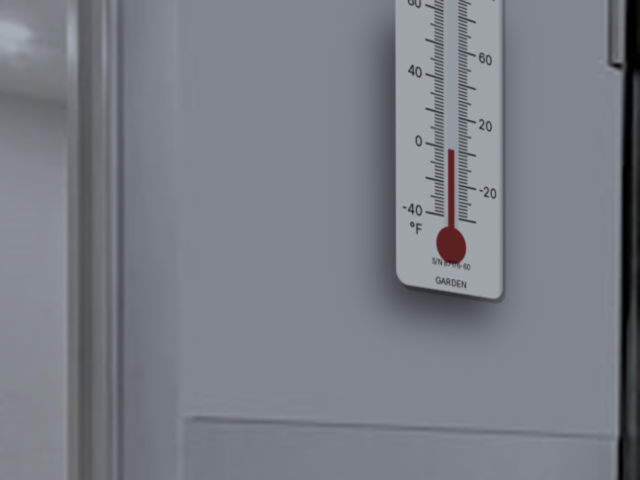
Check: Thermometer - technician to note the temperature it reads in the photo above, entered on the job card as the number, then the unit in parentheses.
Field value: 0 (°F)
